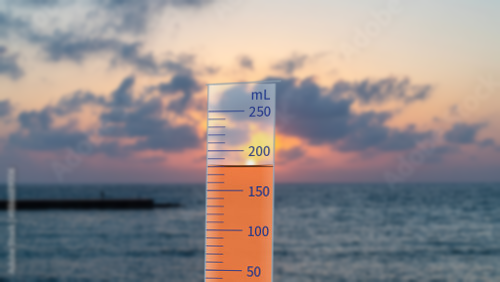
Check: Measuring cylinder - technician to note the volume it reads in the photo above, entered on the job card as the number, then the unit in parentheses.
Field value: 180 (mL)
